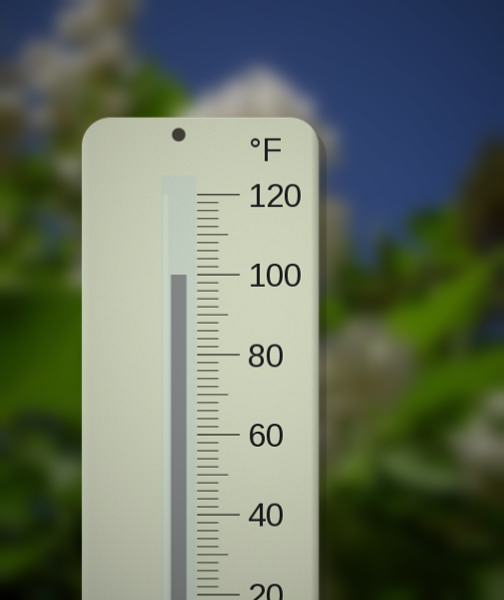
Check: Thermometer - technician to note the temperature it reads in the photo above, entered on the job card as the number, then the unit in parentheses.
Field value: 100 (°F)
